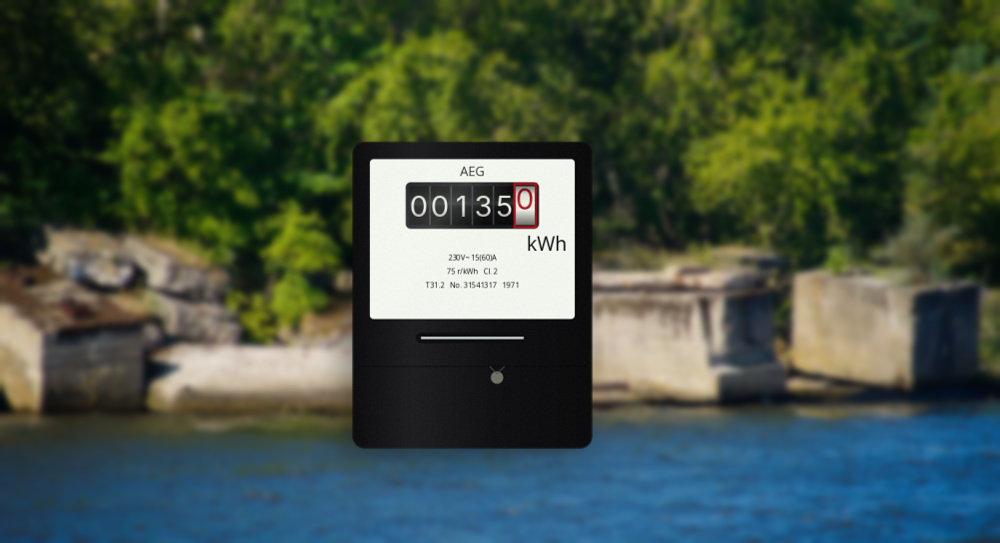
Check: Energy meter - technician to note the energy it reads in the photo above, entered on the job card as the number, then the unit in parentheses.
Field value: 135.0 (kWh)
